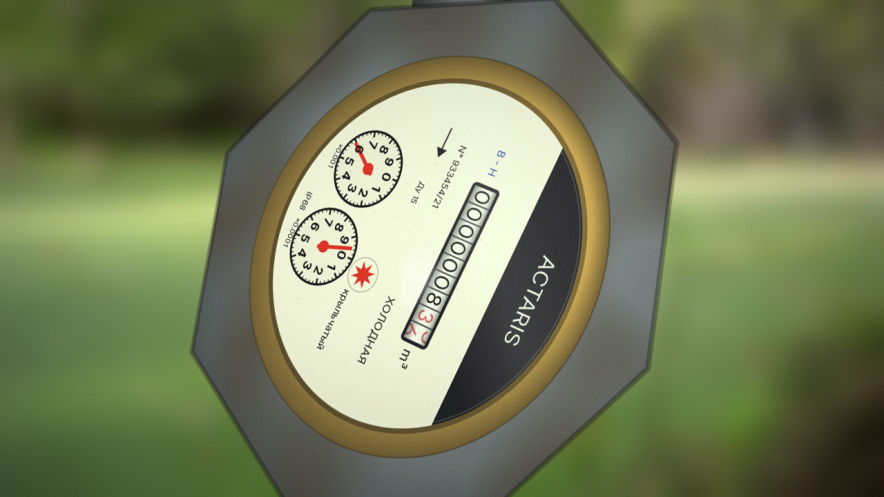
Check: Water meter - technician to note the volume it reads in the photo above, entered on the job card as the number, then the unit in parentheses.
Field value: 8.3559 (m³)
